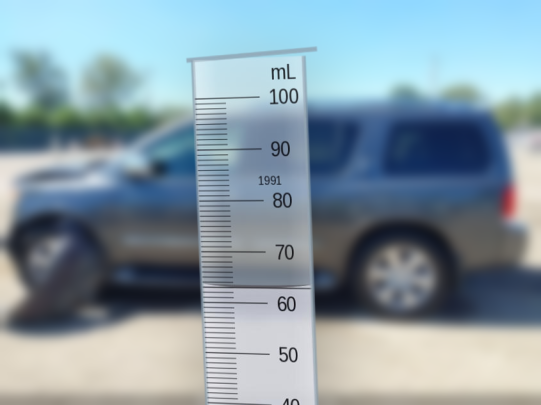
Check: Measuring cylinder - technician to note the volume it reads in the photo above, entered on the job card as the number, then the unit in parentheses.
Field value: 63 (mL)
